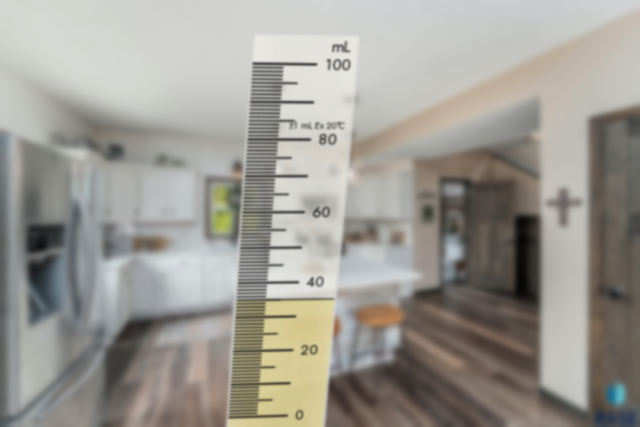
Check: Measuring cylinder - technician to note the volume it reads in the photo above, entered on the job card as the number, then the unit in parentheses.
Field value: 35 (mL)
